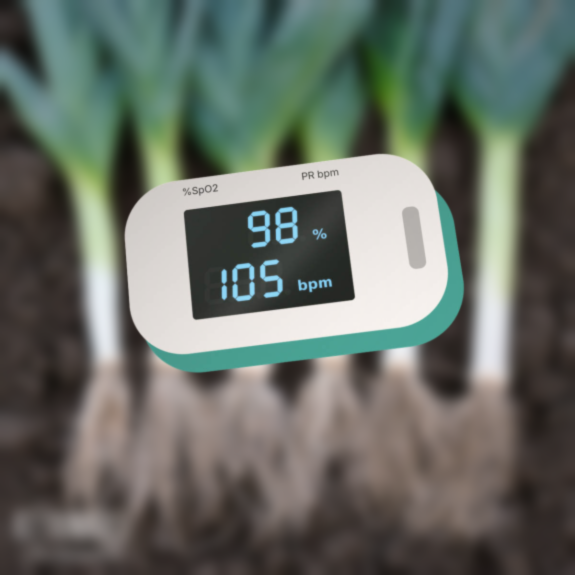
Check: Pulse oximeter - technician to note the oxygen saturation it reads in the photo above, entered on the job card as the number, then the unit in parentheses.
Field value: 98 (%)
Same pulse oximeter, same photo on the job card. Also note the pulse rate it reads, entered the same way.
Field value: 105 (bpm)
